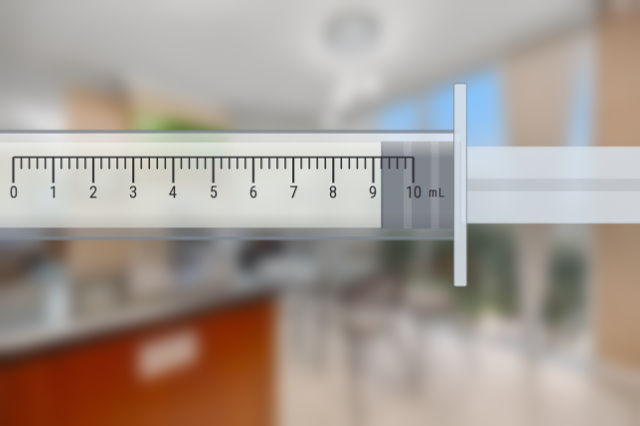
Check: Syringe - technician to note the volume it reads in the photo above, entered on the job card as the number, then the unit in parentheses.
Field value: 9.2 (mL)
